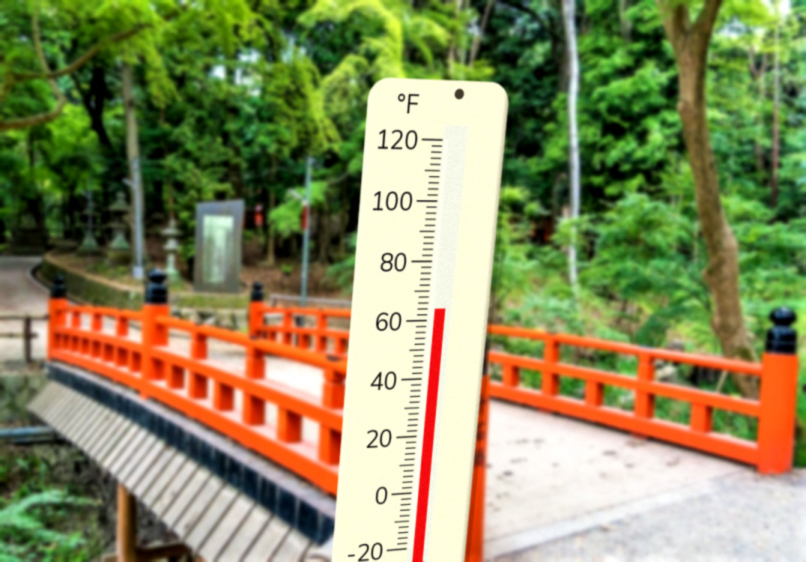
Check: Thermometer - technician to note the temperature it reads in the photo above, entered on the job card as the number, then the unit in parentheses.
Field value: 64 (°F)
